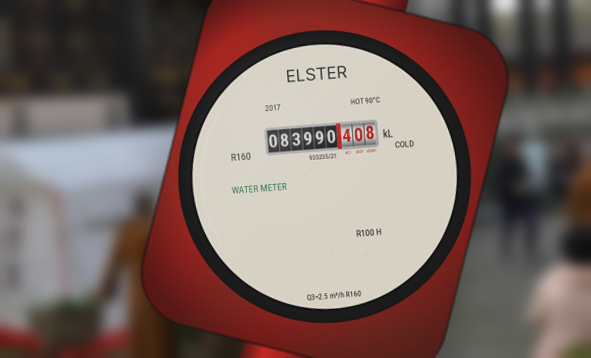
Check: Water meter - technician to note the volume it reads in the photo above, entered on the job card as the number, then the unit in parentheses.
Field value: 83990.408 (kL)
